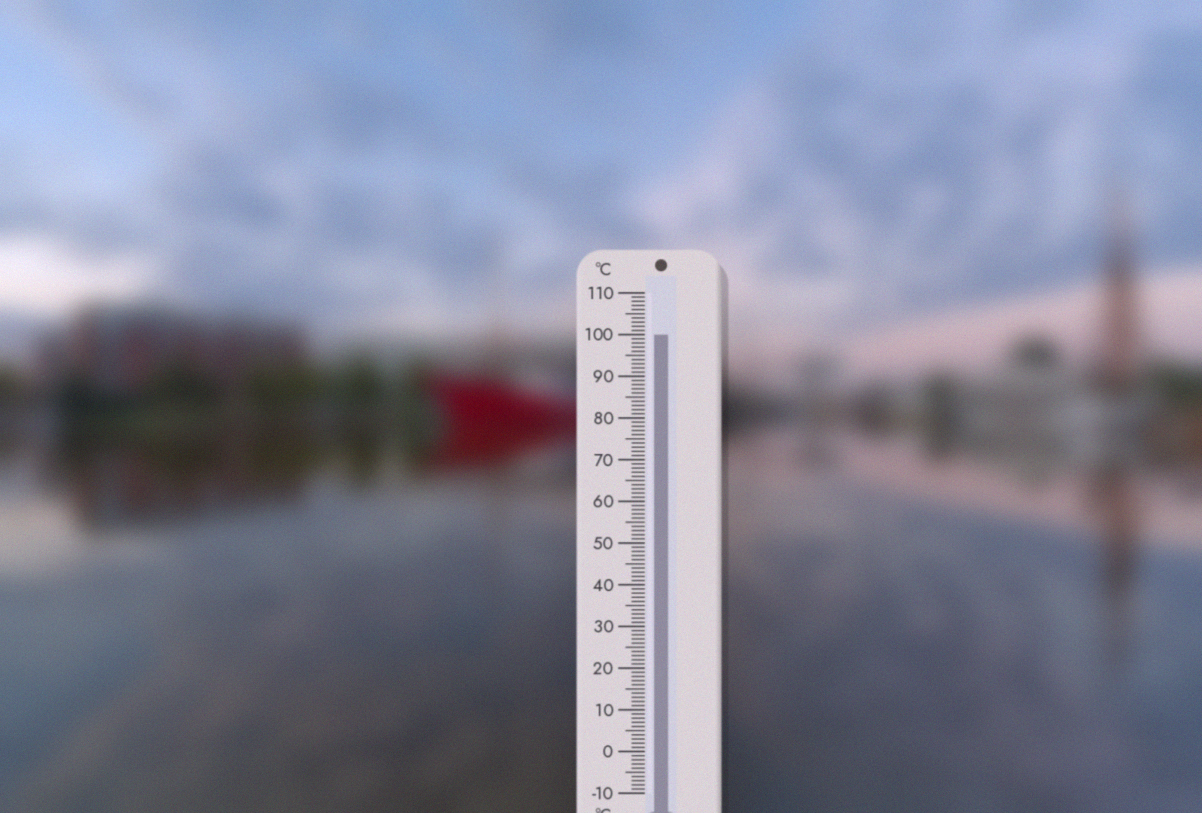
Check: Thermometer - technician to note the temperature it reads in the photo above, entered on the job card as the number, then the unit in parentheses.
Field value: 100 (°C)
